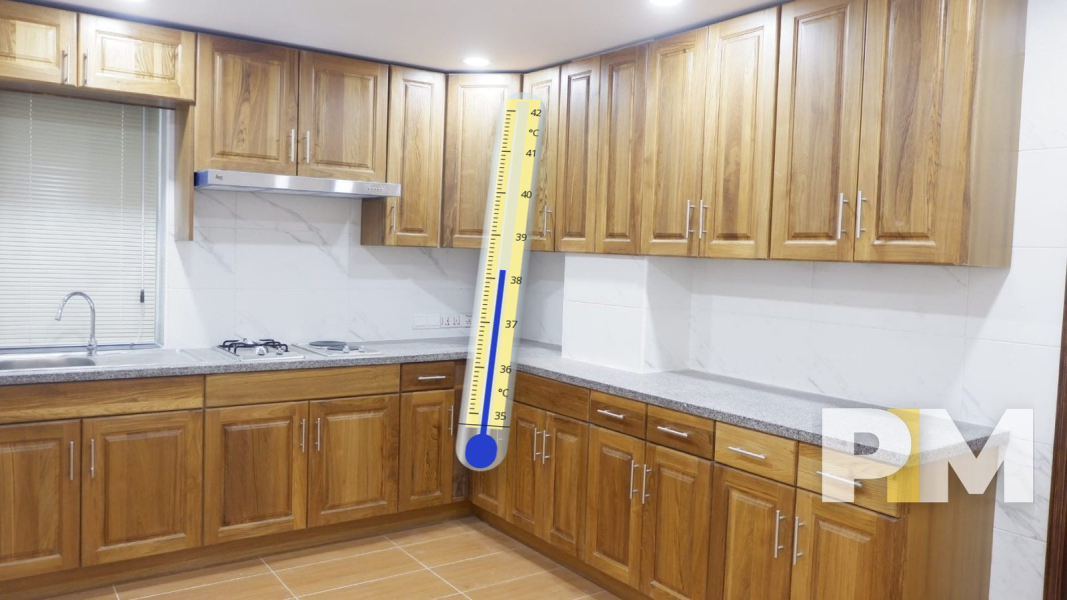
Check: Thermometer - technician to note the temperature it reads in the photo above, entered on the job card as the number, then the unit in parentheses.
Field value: 38.2 (°C)
